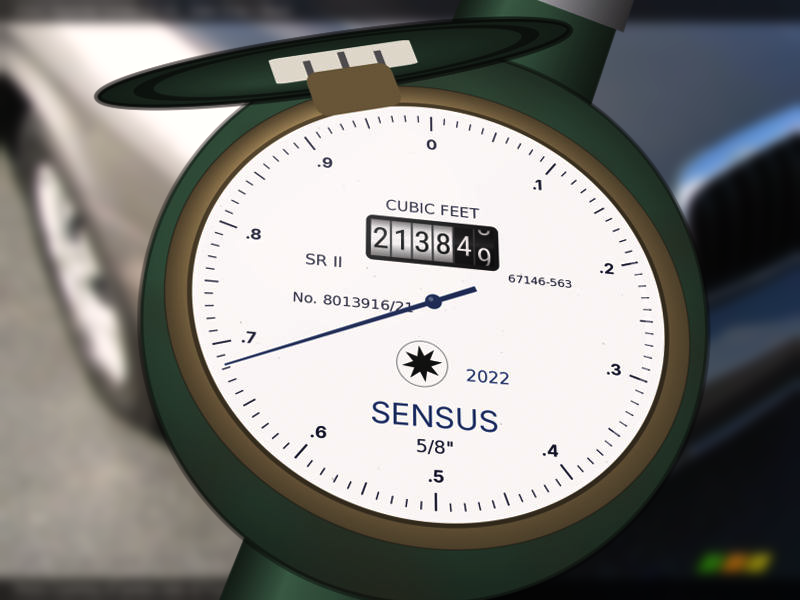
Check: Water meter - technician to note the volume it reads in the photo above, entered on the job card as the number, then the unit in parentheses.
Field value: 213848.68 (ft³)
